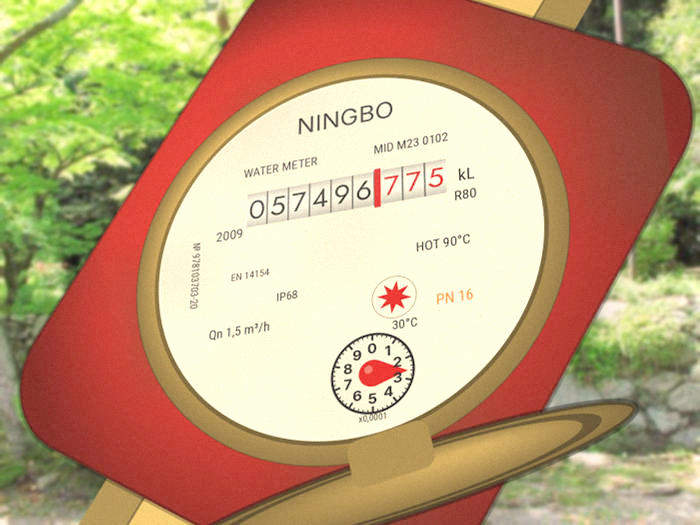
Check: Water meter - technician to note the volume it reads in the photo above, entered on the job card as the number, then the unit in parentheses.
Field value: 57496.7752 (kL)
